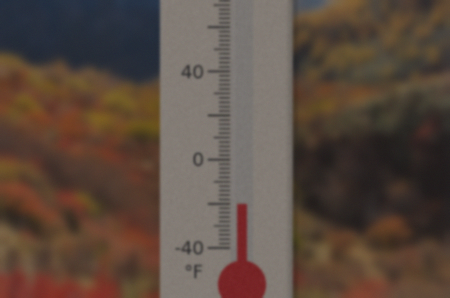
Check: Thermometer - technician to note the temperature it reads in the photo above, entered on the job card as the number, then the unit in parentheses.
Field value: -20 (°F)
